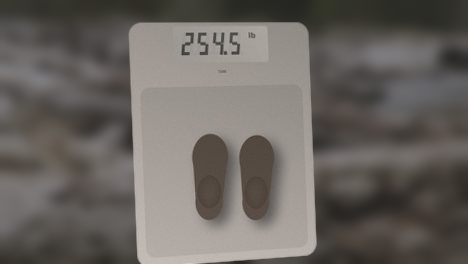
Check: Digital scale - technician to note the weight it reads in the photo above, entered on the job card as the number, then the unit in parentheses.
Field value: 254.5 (lb)
